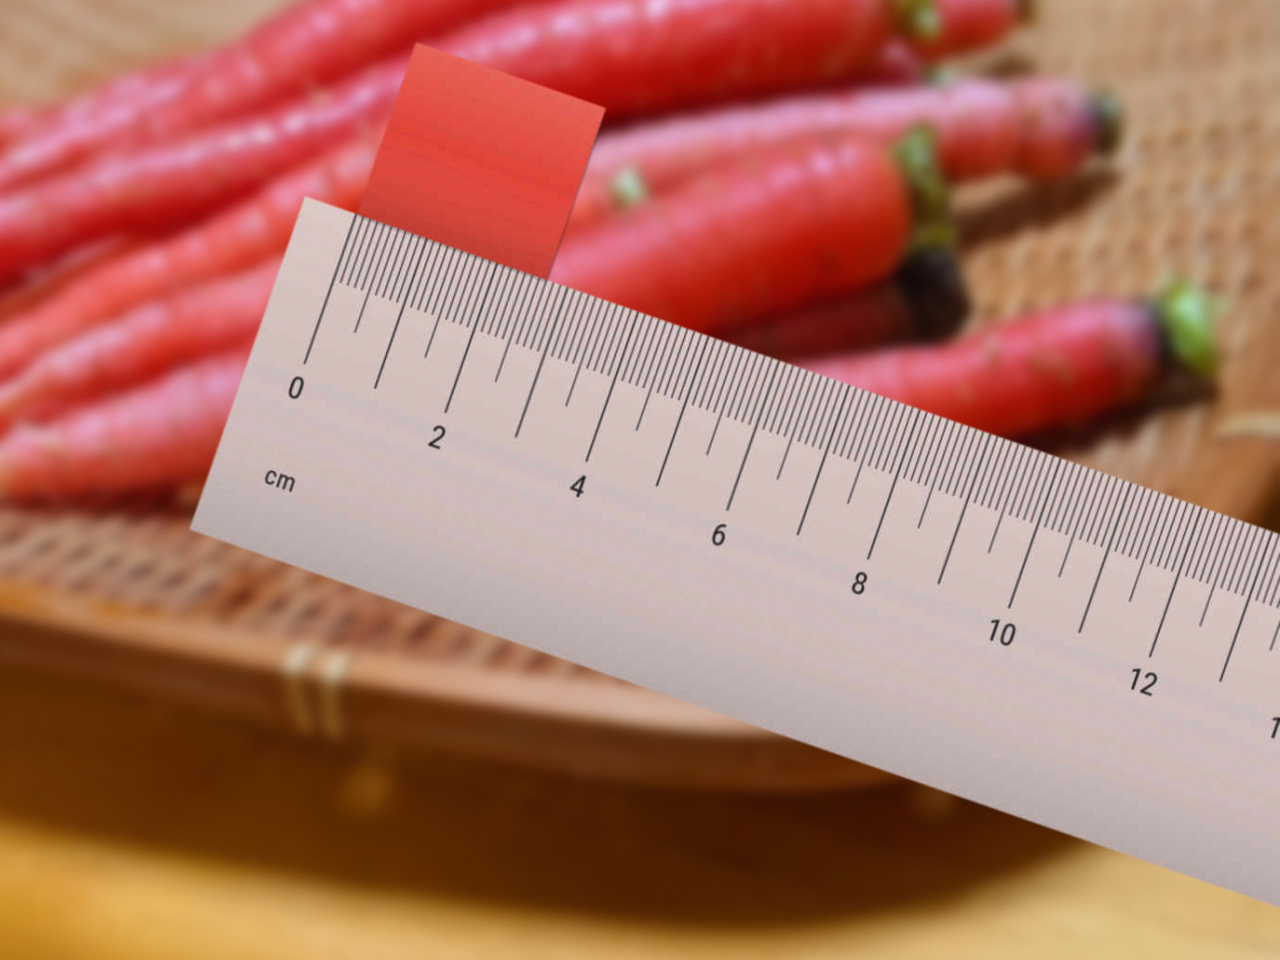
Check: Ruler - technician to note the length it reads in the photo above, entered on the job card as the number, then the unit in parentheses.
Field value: 2.7 (cm)
